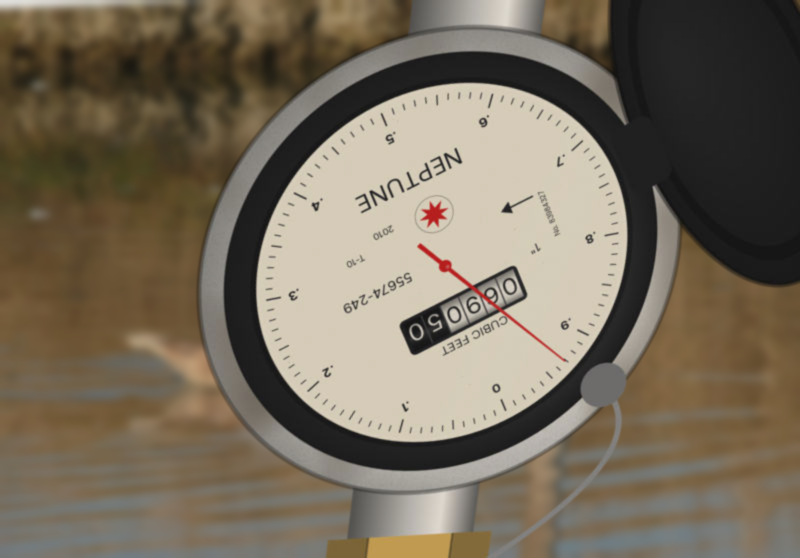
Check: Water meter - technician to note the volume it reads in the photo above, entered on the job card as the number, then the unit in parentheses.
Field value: 69049.93 (ft³)
